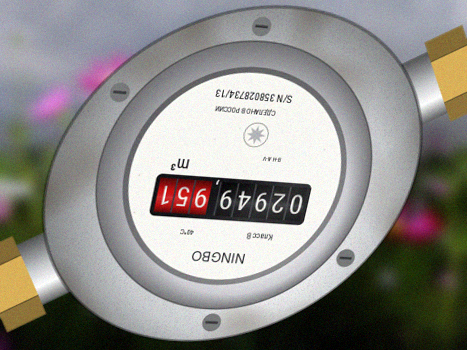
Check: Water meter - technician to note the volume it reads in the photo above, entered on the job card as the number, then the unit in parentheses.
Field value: 2949.951 (m³)
